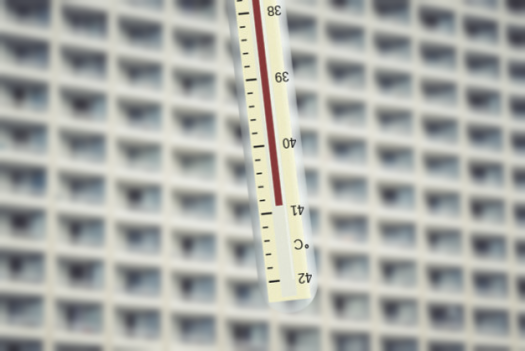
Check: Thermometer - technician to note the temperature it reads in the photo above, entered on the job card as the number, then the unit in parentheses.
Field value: 40.9 (°C)
